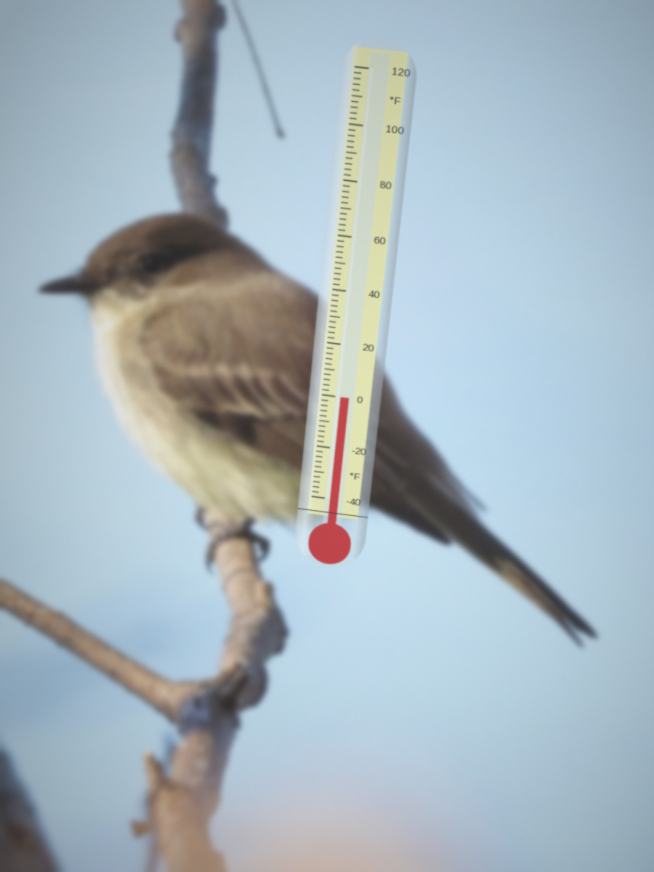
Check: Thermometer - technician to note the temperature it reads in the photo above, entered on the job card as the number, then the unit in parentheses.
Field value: 0 (°F)
